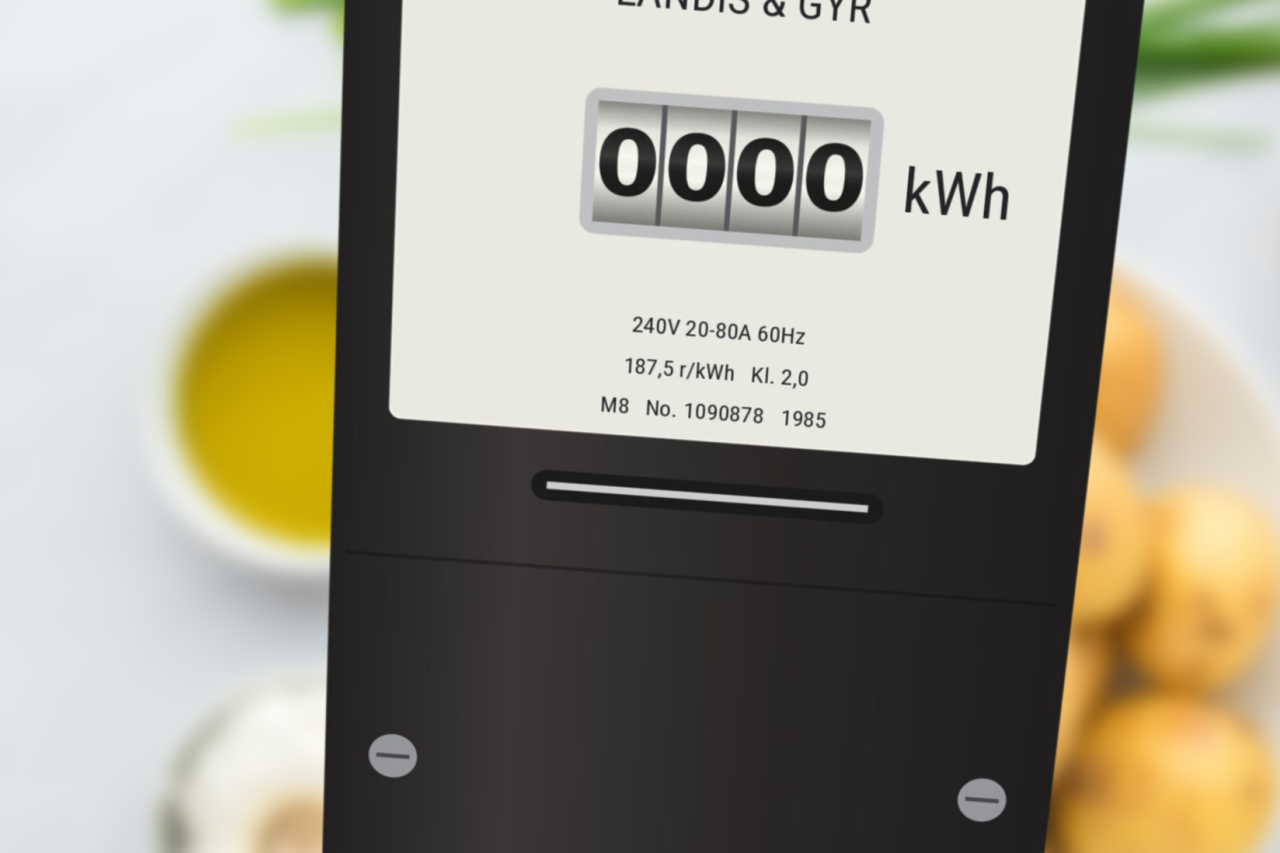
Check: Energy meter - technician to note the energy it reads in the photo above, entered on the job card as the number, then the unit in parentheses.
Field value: 0 (kWh)
